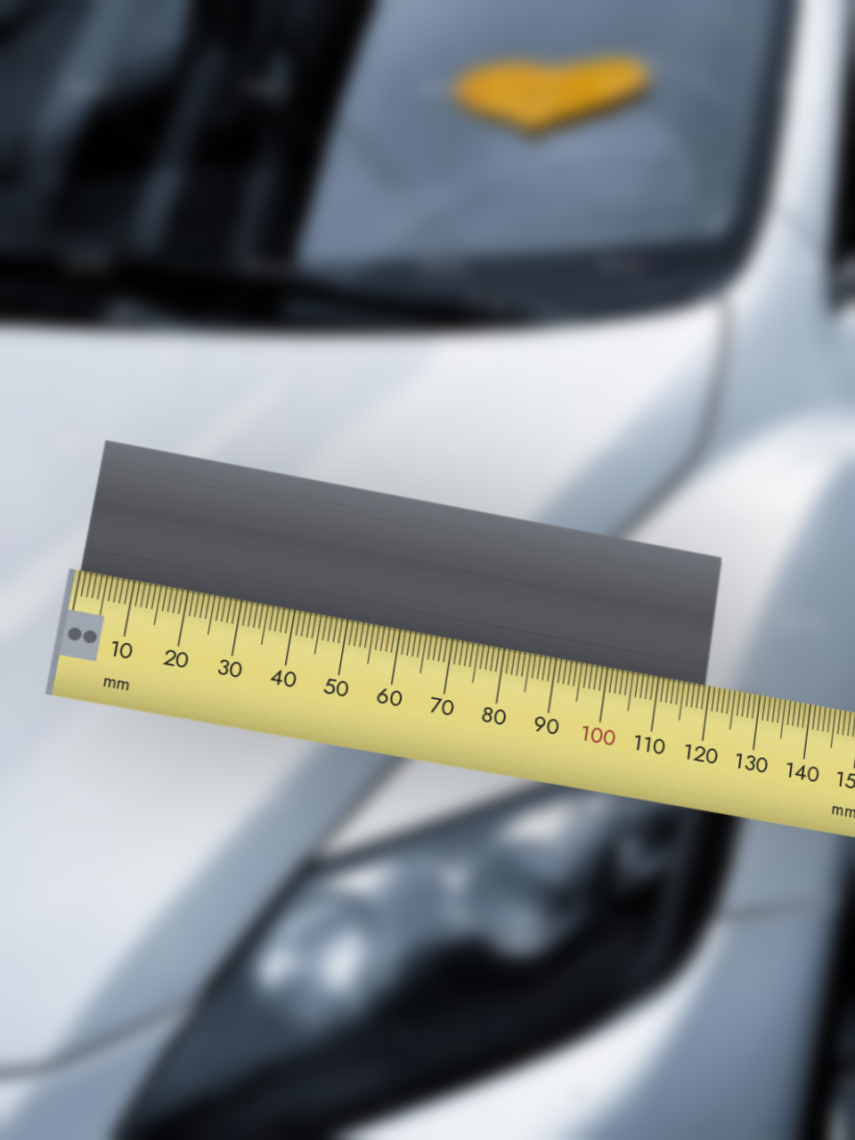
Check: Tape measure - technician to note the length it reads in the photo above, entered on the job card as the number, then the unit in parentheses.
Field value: 119 (mm)
